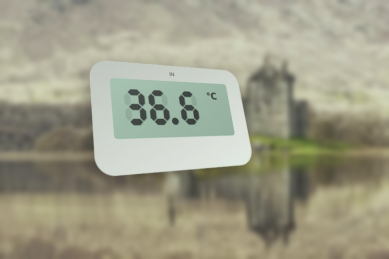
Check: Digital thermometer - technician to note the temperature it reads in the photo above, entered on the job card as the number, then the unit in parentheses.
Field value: 36.6 (°C)
